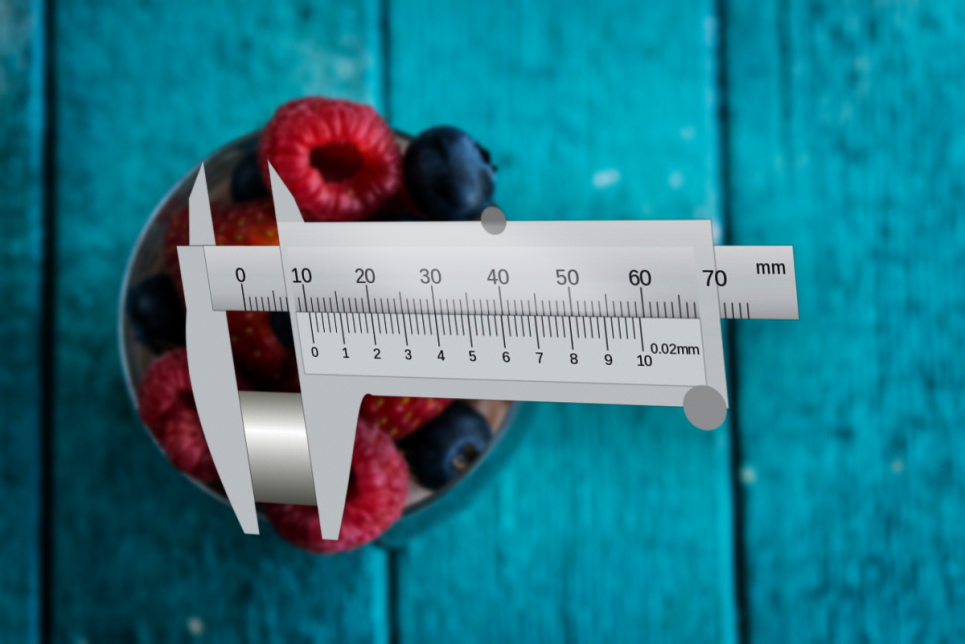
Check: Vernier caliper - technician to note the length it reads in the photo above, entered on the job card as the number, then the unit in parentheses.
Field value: 10.4 (mm)
